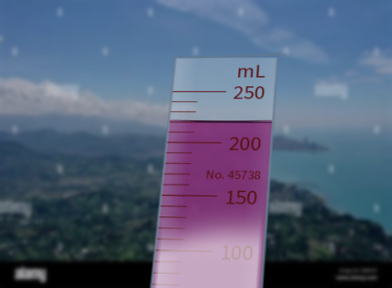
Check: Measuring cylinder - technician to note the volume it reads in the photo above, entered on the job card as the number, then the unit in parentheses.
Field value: 220 (mL)
